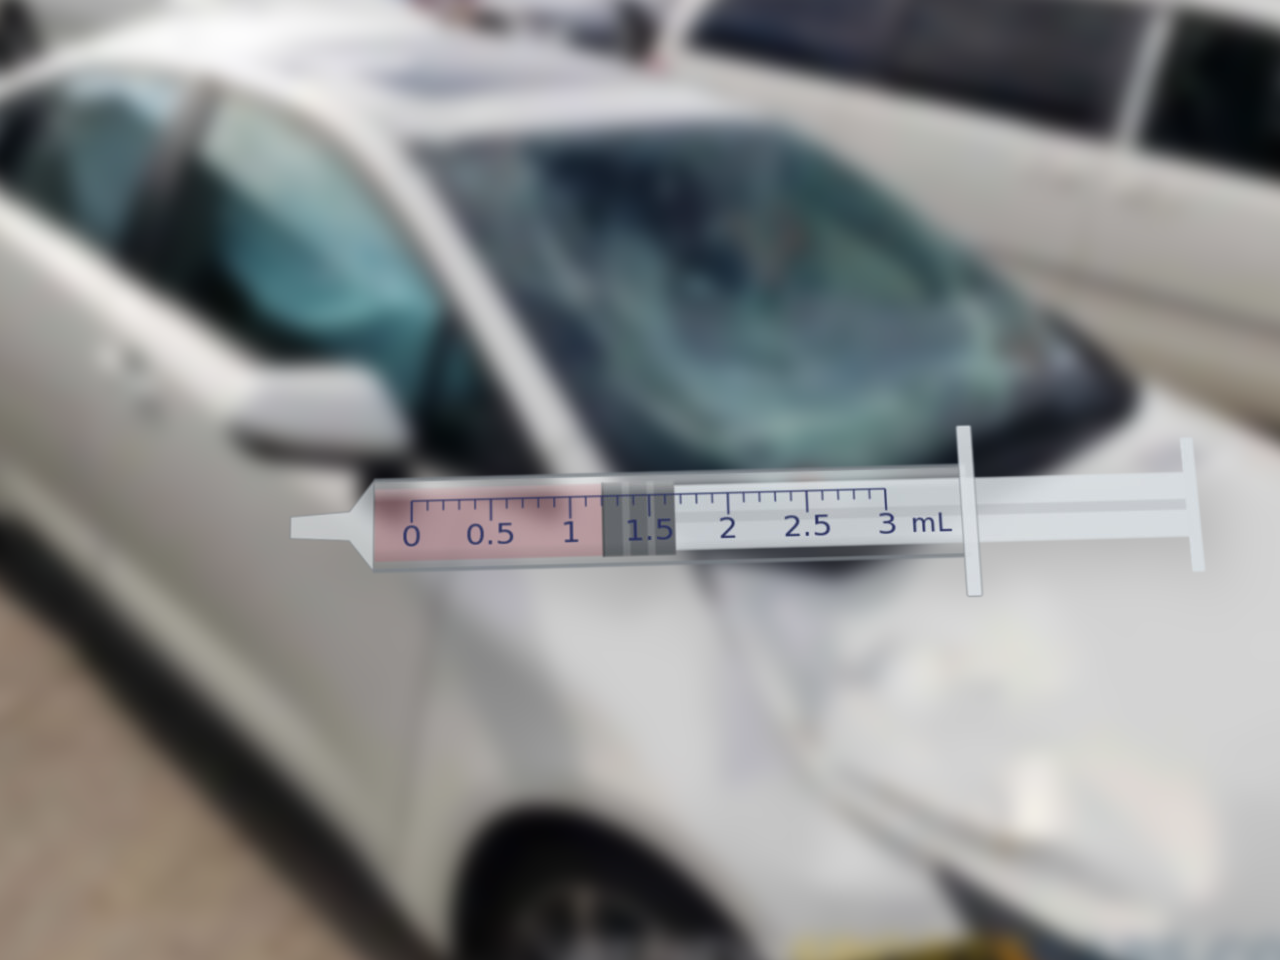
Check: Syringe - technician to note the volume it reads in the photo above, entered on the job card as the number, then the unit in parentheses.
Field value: 1.2 (mL)
